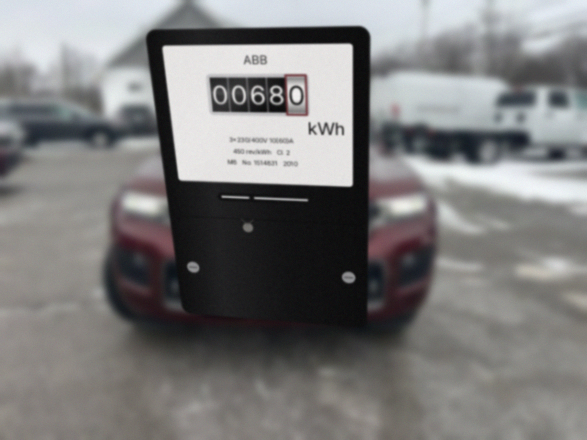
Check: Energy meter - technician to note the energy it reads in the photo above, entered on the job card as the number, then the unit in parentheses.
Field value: 68.0 (kWh)
